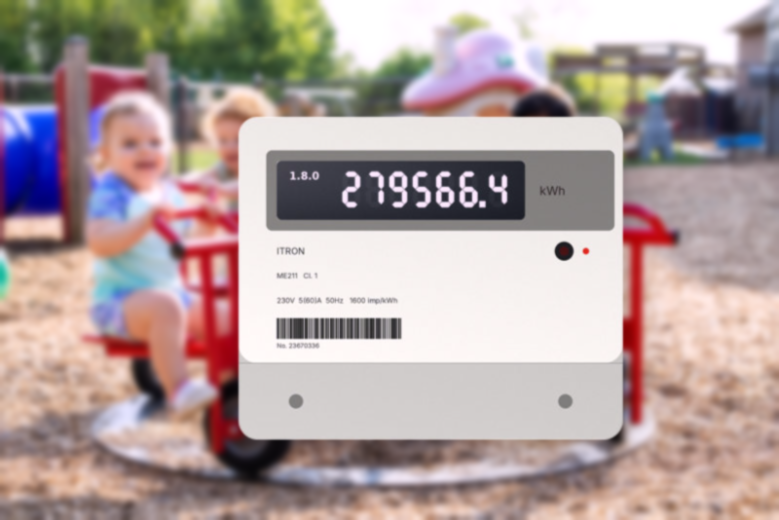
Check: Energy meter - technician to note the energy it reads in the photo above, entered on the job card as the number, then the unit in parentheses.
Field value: 279566.4 (kWh)
